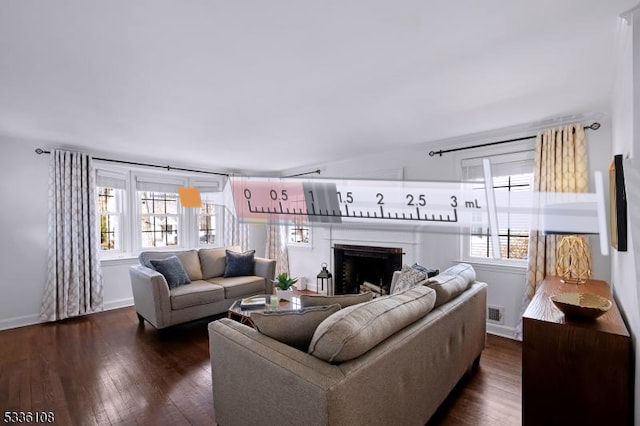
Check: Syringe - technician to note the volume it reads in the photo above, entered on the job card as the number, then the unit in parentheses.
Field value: 0.9 (mL)
